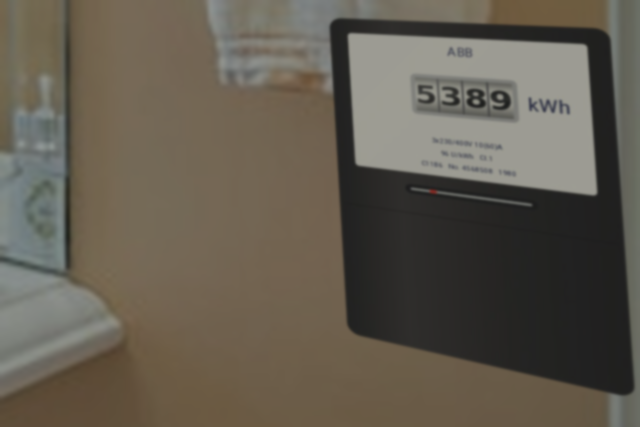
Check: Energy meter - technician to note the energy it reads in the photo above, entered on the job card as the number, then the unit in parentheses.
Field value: 5389 (kWh)
